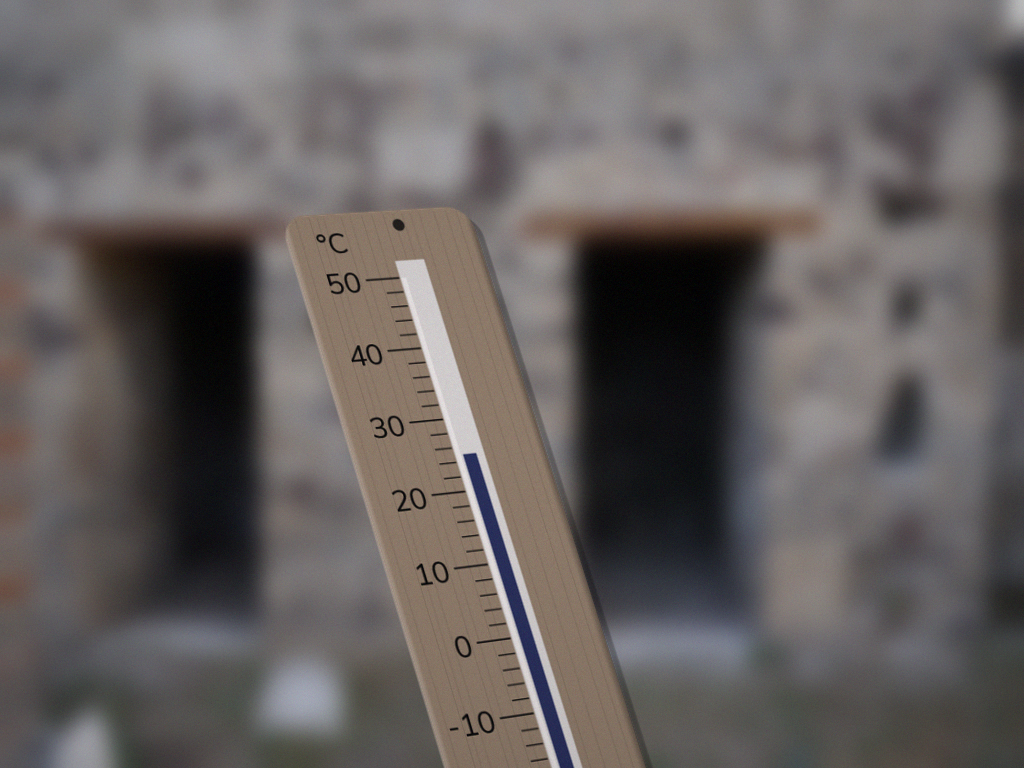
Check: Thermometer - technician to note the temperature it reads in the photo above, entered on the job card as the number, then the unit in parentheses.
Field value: 25 (°C)
